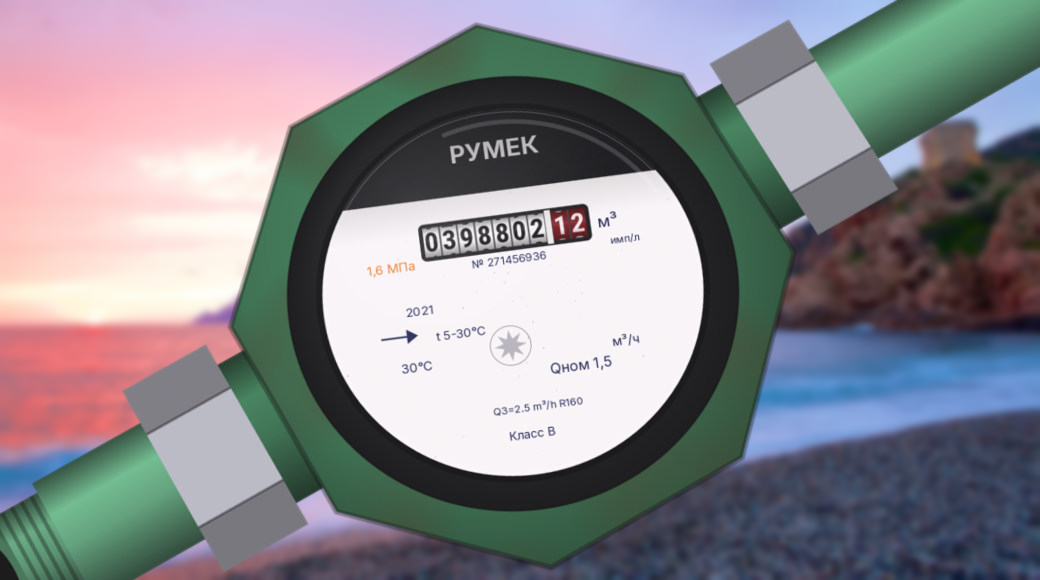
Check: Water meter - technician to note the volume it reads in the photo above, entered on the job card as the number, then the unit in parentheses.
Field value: 398802.12 (m³)
